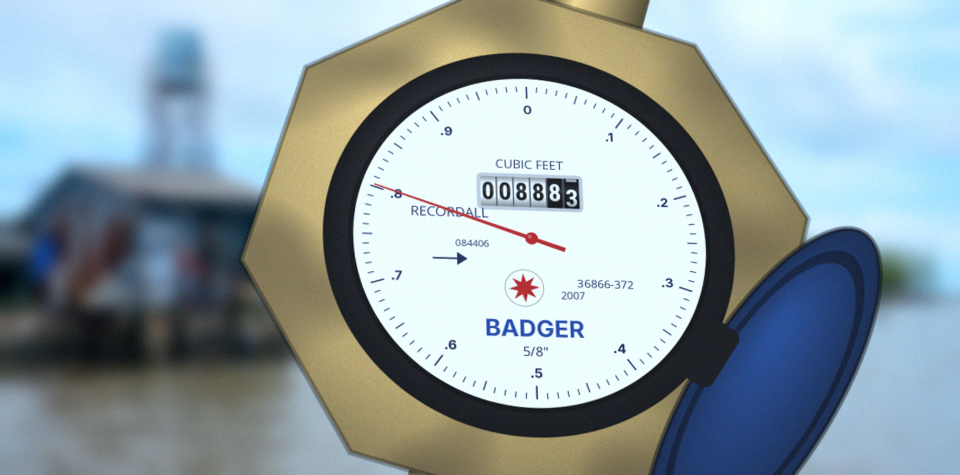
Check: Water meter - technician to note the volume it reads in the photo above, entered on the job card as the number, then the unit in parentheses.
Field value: 8882.80 (ft³)
